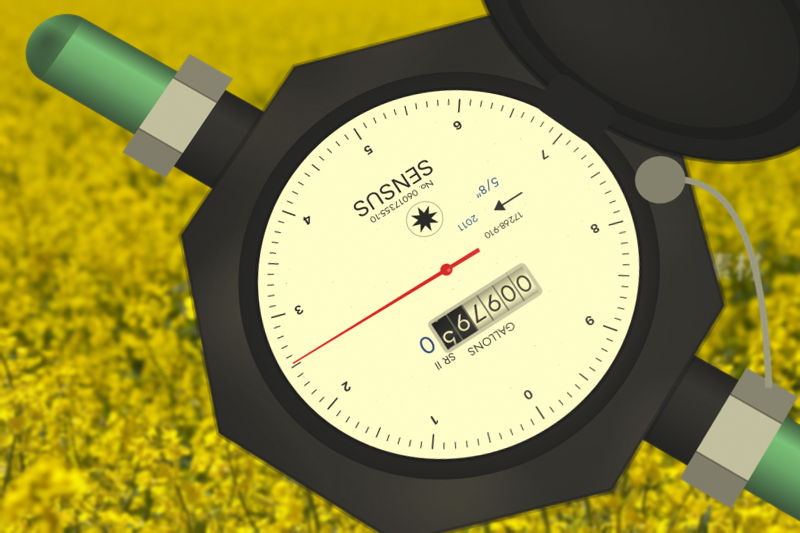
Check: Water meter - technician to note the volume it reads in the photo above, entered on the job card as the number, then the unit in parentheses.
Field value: 97952.5 (gal)
